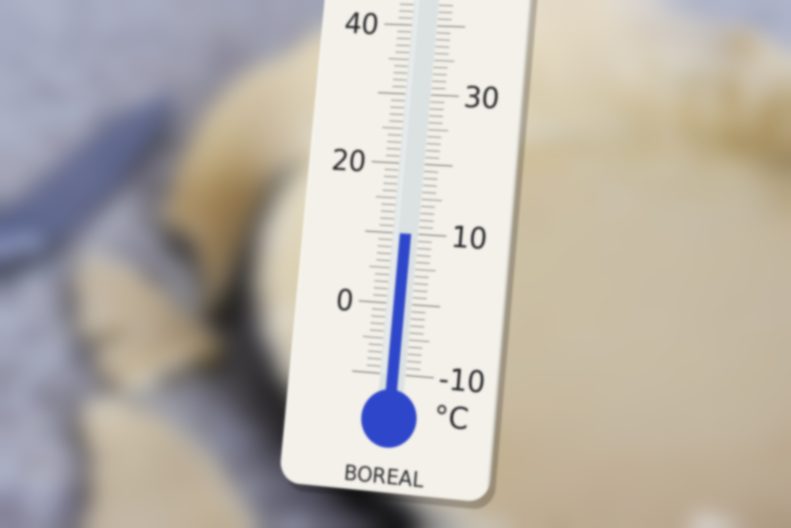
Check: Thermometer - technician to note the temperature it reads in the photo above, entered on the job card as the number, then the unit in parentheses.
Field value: 10 (°C)
